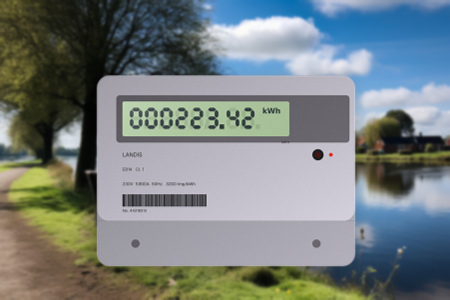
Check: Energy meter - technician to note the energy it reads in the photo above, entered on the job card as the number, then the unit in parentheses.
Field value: 223.42 (kWh)
